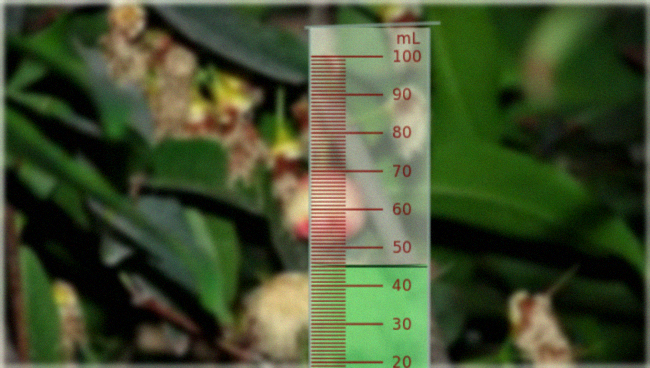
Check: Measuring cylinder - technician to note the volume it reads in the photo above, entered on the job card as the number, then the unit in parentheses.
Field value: 45 (mL)
